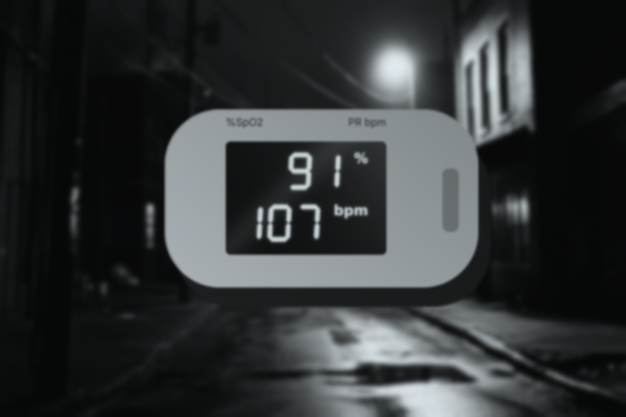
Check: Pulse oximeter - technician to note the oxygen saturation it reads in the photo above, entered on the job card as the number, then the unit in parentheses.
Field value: 91 (%)
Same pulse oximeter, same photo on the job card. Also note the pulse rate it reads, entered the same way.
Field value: 107 (bpm)
